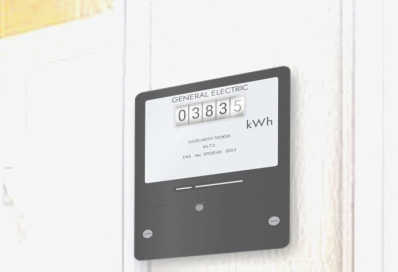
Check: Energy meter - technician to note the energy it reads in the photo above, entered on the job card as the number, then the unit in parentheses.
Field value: 3835 (kWh)
